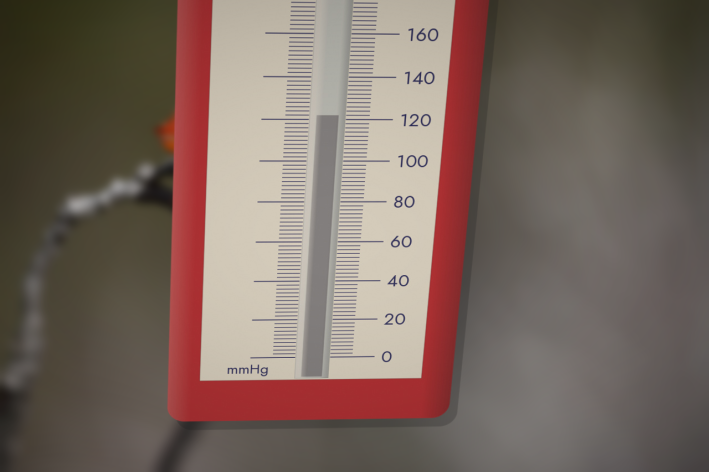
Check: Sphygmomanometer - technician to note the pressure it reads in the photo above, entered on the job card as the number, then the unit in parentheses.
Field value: 122 (mmHg)
